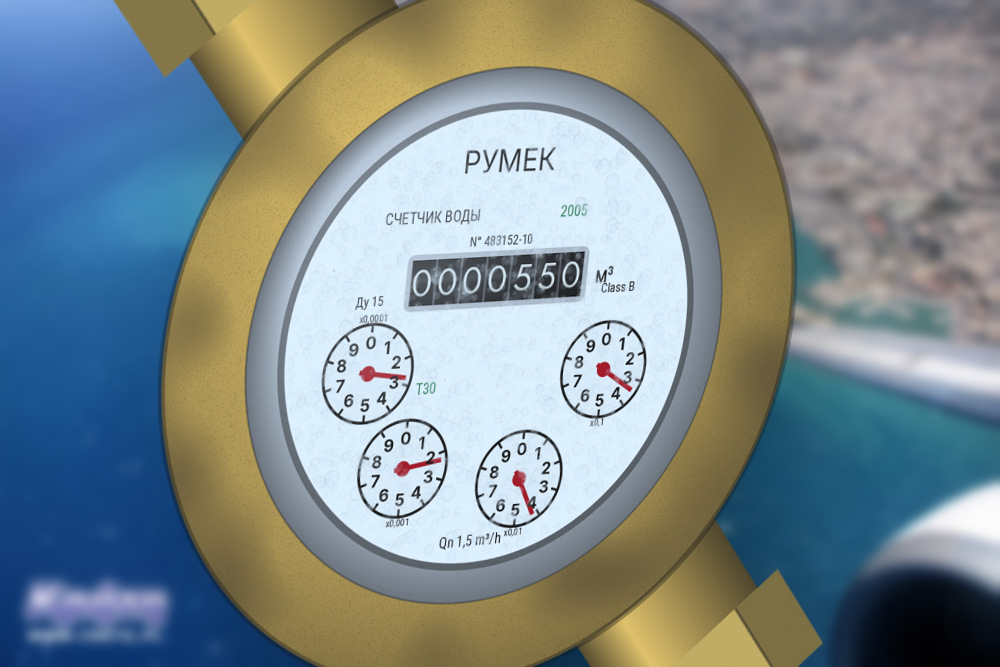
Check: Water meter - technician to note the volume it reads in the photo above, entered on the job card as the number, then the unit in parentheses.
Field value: 550.3422 (m³)
